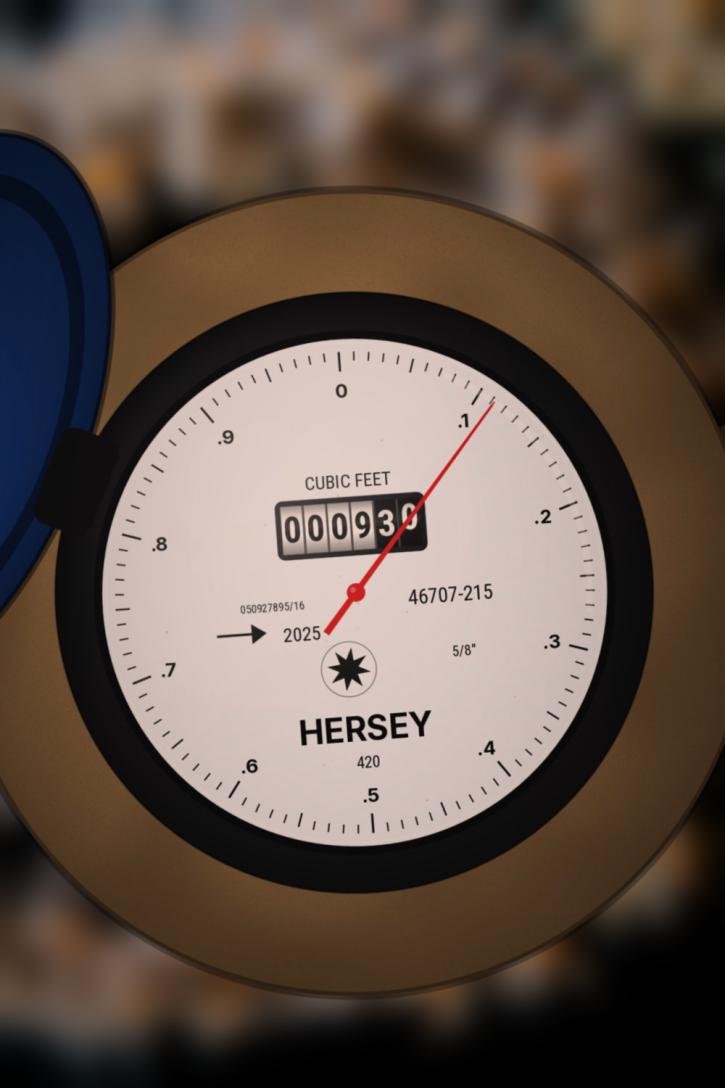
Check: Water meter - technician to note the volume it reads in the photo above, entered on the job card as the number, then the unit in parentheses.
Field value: 930.11 (ft³)
